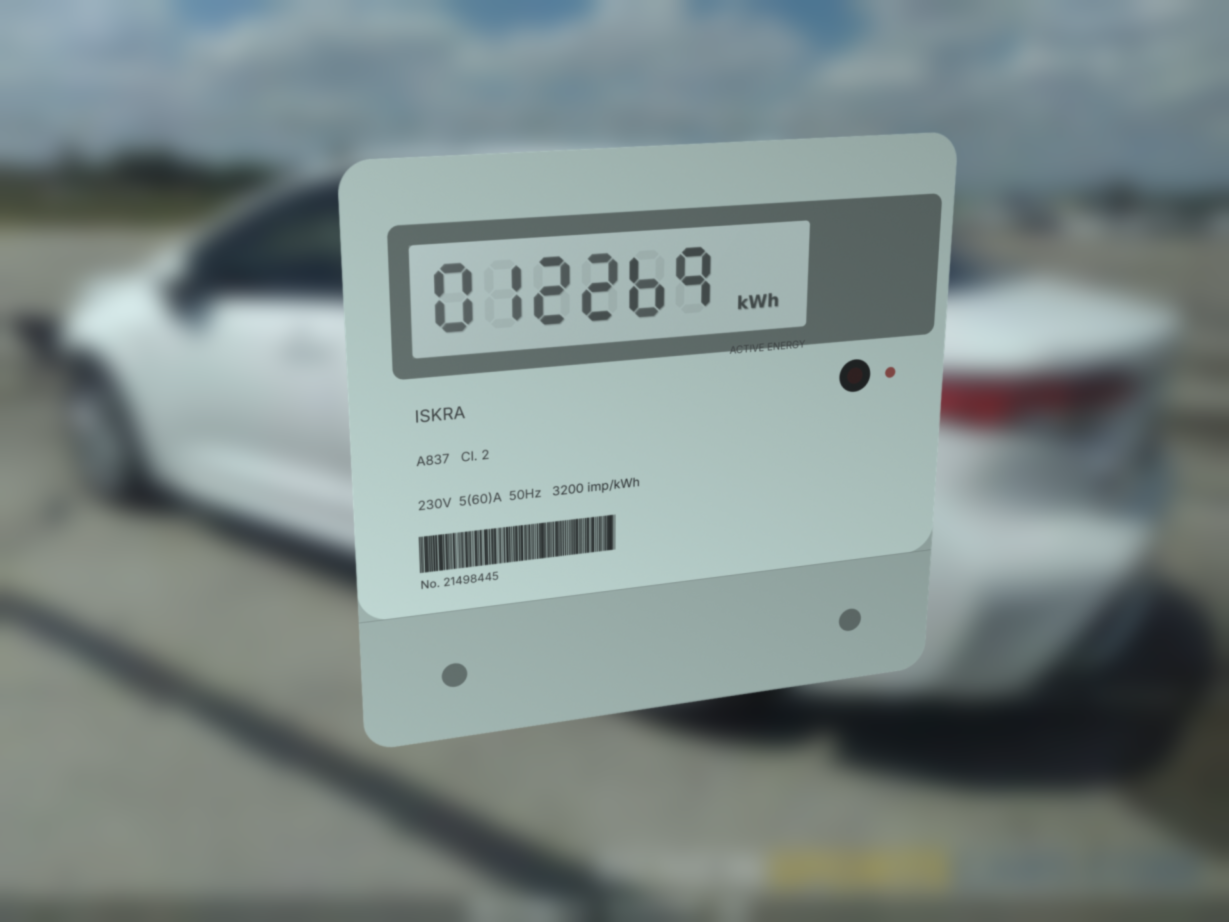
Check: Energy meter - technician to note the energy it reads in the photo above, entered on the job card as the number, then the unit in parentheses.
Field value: 12269 (kWh)
